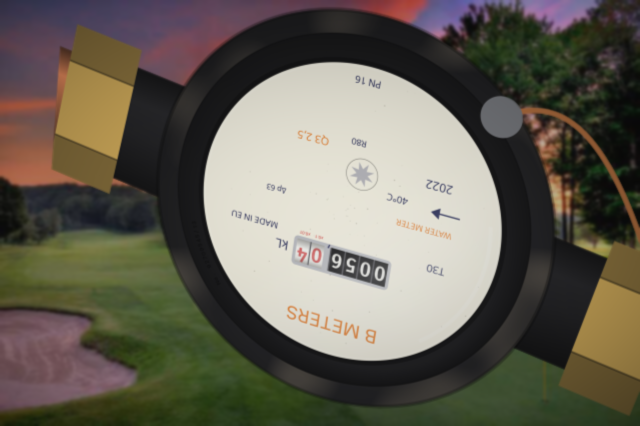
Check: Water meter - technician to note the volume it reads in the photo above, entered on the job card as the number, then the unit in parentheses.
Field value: 56.04 (kL)
